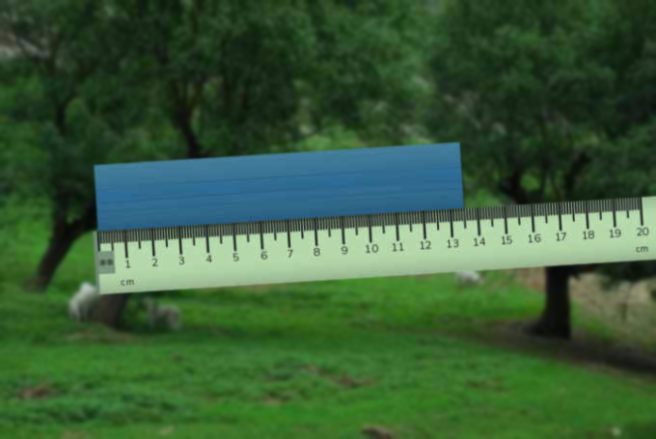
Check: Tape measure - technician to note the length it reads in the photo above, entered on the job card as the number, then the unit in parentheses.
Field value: 13.5 (cm)
